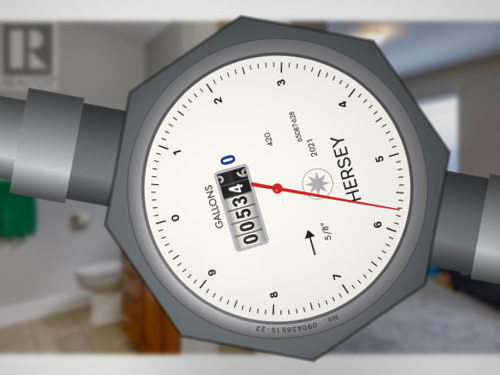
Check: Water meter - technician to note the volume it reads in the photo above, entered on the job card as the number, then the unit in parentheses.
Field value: 53455.7 (gal)
